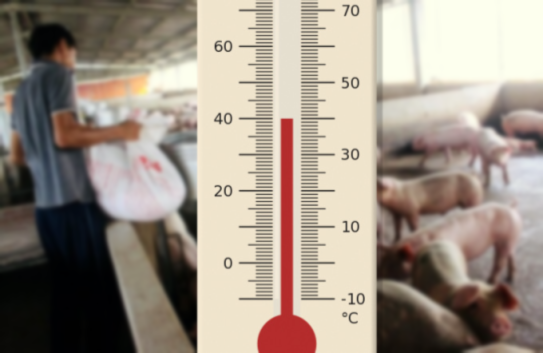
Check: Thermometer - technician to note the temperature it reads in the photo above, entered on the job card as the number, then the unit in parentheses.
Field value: 40 (°C)
